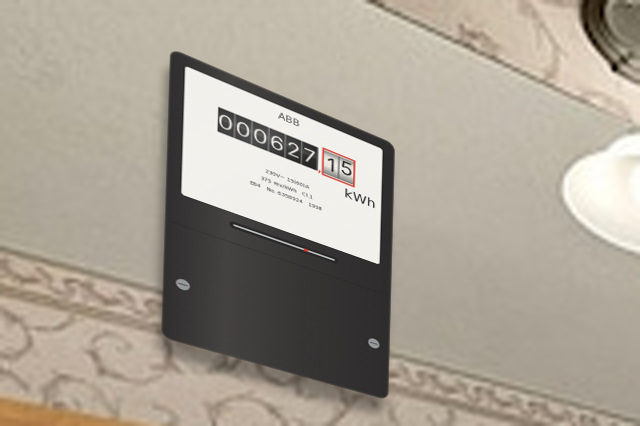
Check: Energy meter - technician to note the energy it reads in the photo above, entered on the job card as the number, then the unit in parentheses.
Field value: 627.15 (kWh)
